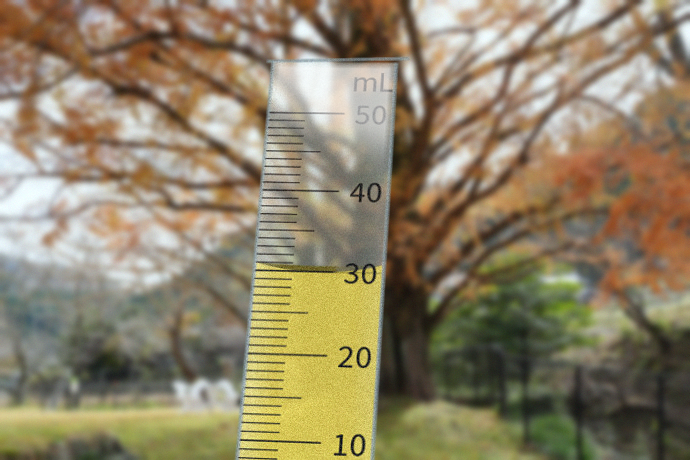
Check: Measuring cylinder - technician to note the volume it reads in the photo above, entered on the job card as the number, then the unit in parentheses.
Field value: 30 (mL)
